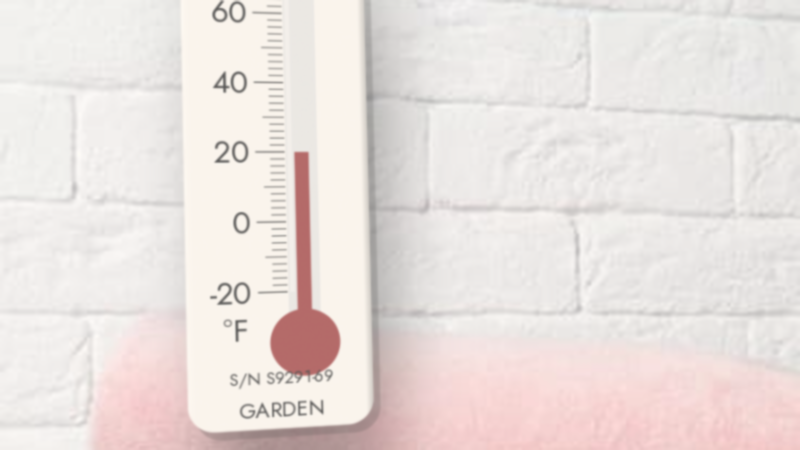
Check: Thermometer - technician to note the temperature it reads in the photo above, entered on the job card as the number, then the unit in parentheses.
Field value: 20 (°F)
